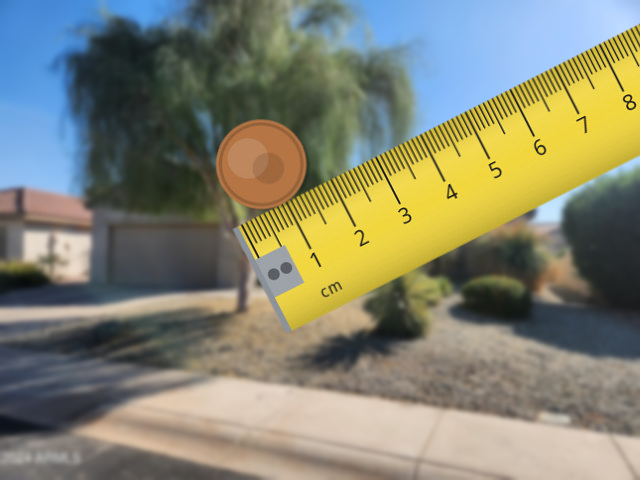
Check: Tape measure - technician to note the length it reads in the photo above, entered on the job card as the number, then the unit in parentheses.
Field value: 1.8 (cm)
